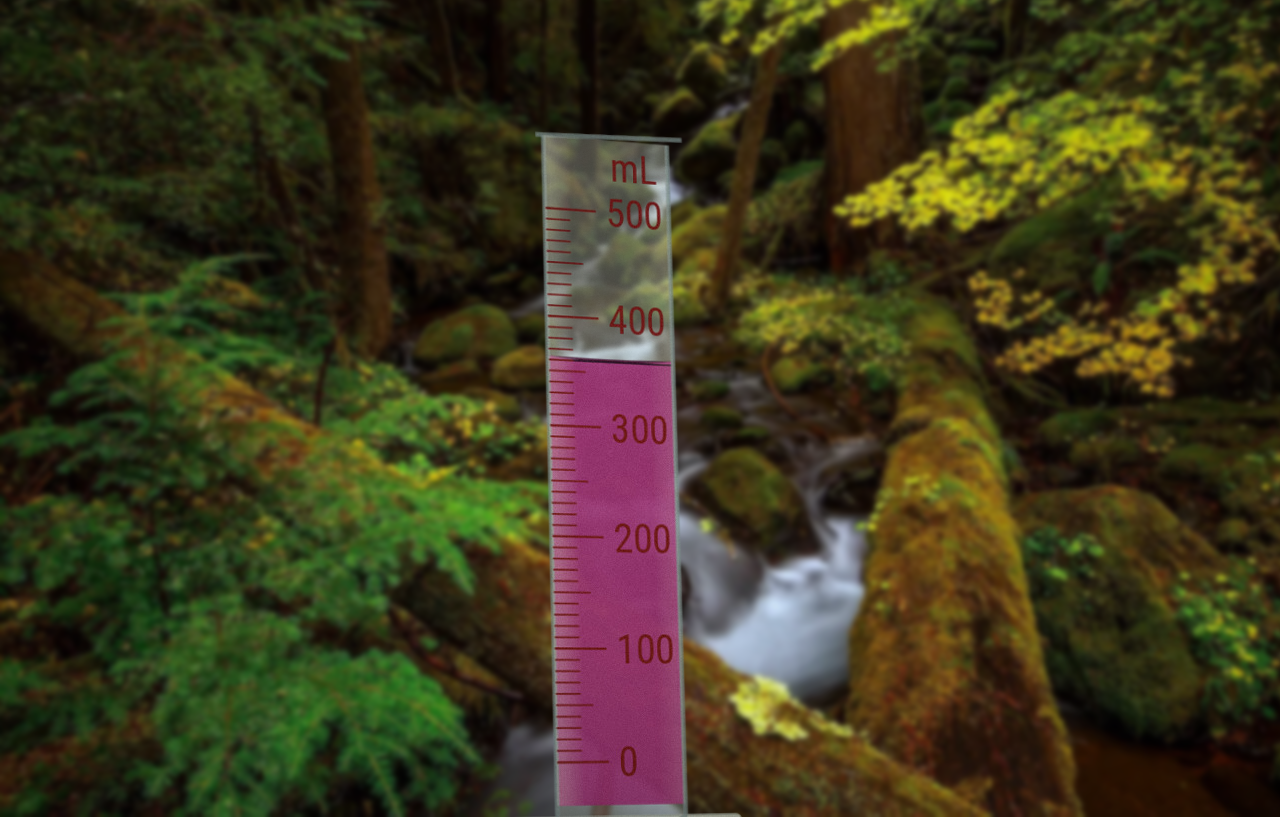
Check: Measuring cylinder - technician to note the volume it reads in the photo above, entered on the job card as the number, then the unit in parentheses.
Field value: 360 (mL)
